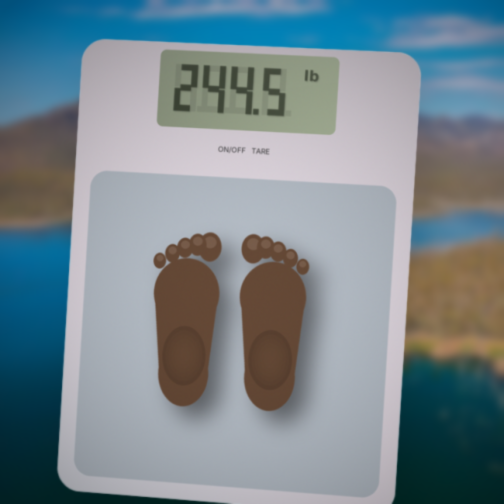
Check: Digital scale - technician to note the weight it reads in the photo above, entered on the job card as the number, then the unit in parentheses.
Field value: 244.5 (lb)
